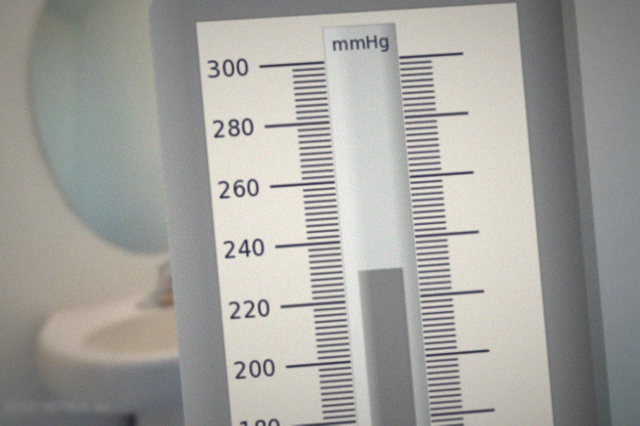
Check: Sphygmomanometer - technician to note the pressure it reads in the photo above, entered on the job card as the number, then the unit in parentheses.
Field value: 230 (mmHg)
